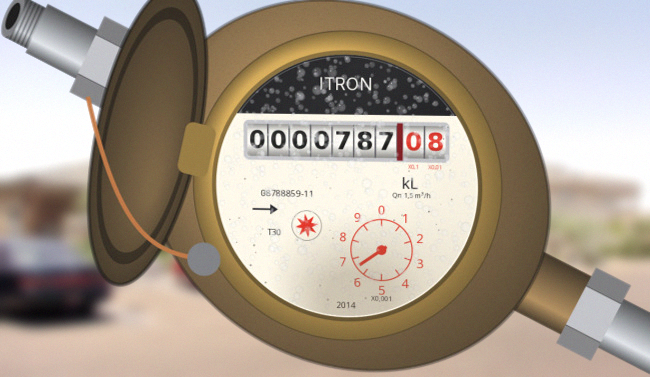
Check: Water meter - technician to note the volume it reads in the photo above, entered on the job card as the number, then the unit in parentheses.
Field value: 787.086 (kL)
